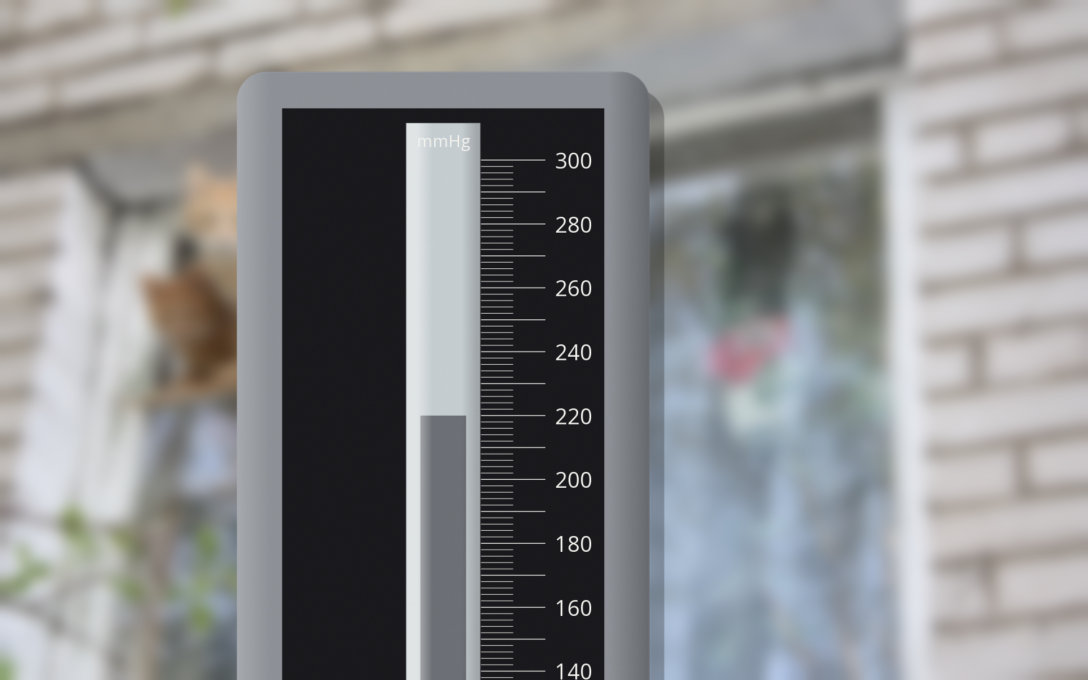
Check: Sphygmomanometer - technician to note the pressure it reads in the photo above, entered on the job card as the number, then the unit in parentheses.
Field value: 220 (mmHg)
